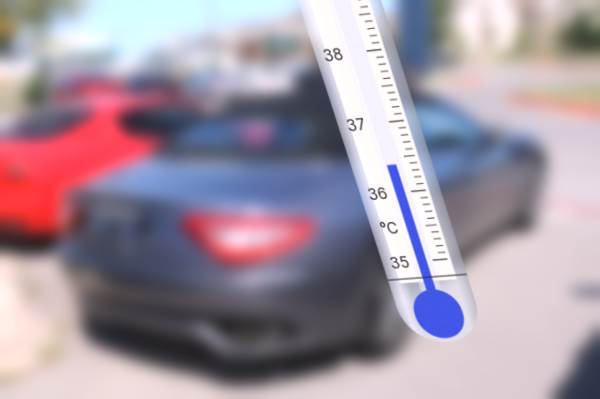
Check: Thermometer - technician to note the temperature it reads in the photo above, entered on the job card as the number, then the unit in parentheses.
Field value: 36.4 (°C)
